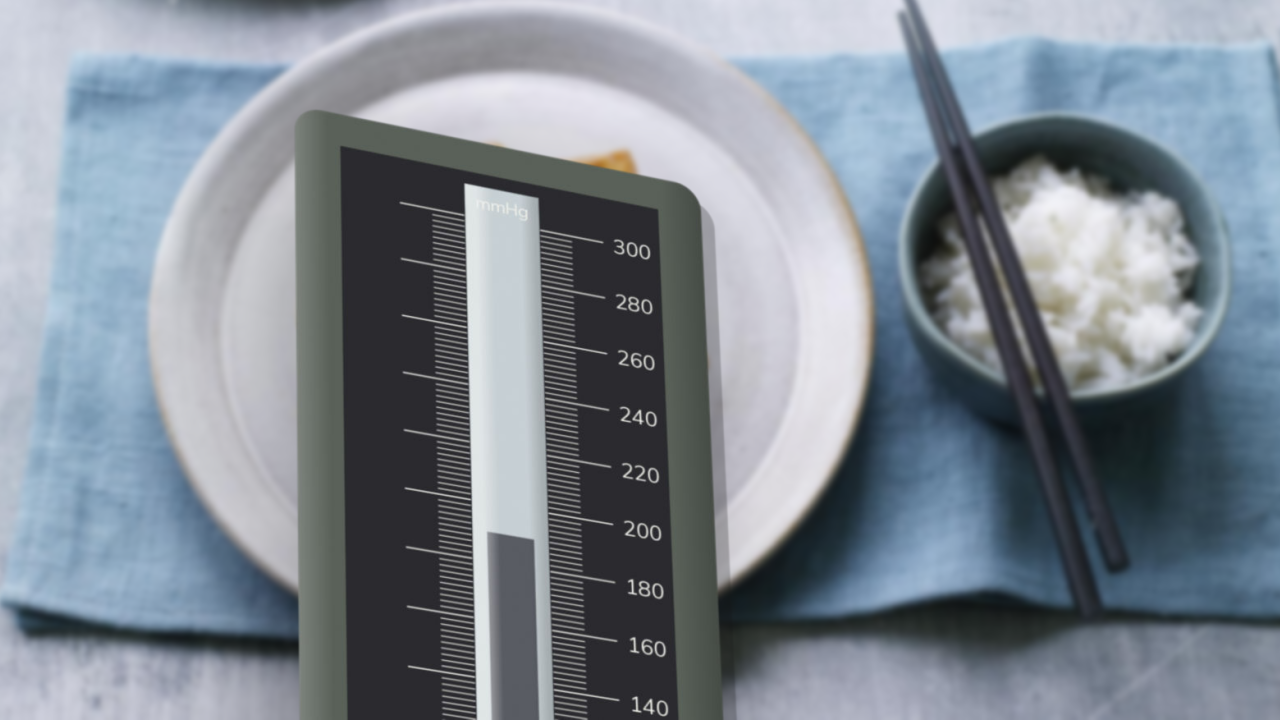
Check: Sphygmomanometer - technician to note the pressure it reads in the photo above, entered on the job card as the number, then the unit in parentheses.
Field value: 190 (mmHg)
